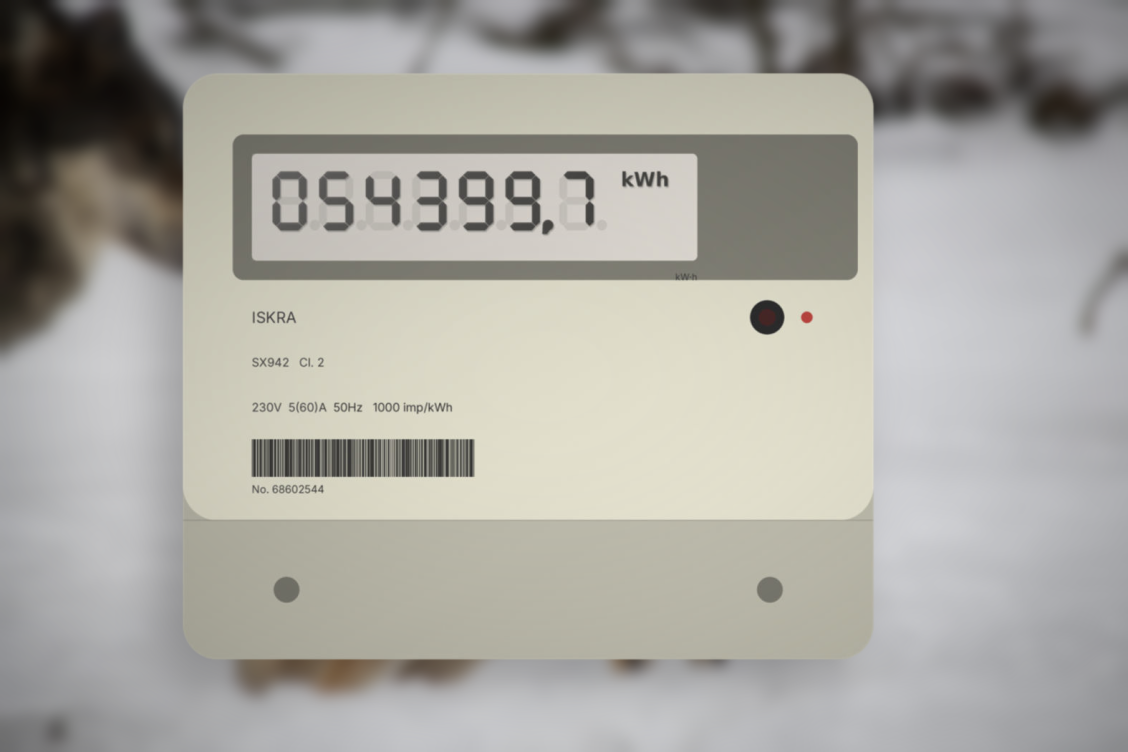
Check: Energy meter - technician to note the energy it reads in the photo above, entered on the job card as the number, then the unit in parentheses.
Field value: 54399.7 (kWh)
